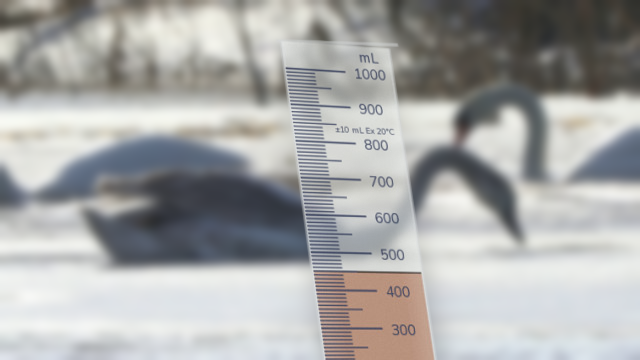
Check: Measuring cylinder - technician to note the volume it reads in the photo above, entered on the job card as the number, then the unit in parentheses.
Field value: 450 (mL)
